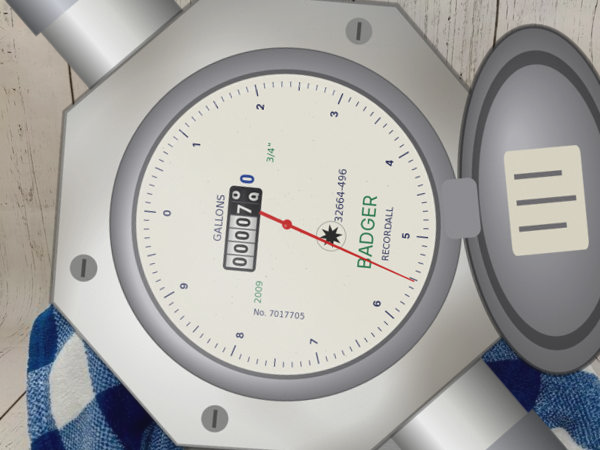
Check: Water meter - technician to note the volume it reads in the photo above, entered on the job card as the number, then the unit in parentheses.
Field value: 785.5 (gal)
